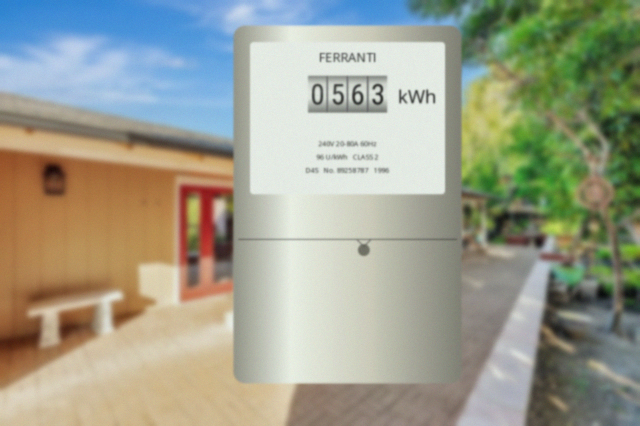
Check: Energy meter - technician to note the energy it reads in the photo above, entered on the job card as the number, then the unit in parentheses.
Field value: 563 (kWh)
